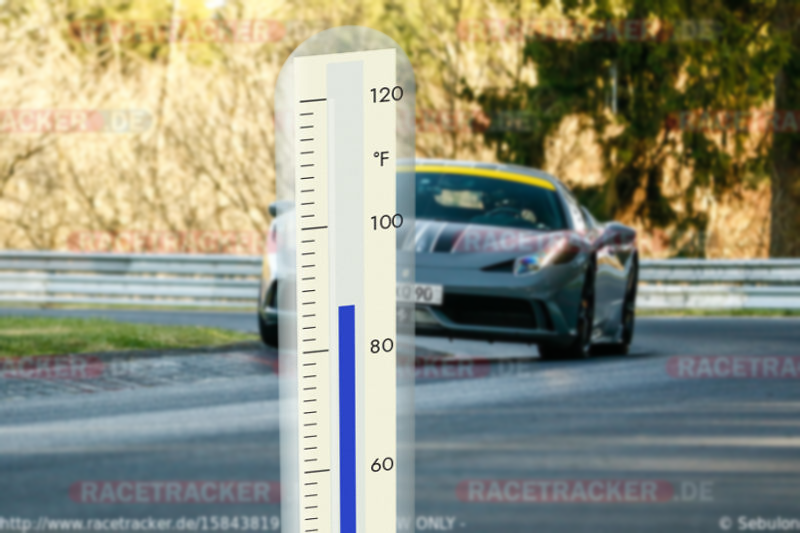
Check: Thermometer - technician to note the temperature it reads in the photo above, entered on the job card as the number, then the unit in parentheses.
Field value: 87 (°F)
